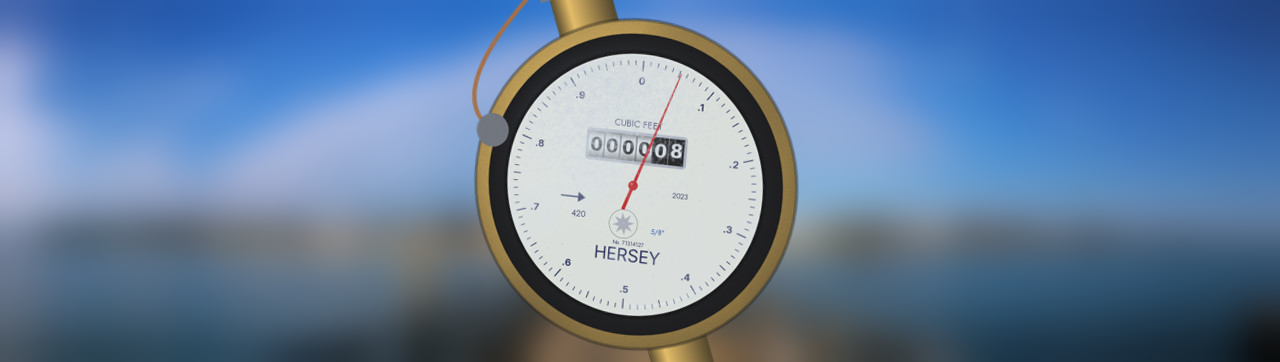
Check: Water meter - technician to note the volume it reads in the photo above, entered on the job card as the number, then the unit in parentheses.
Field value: 8.05 (ft³)
